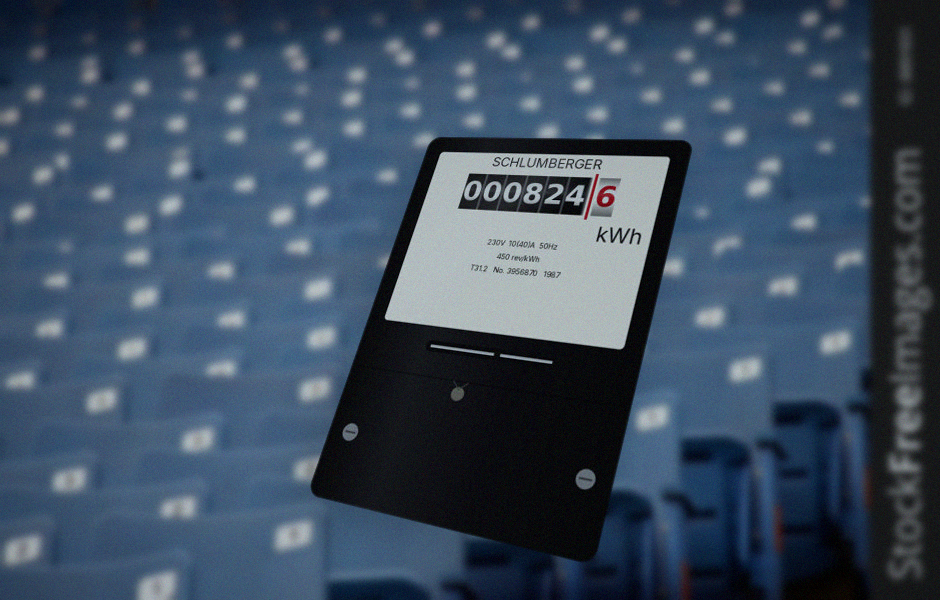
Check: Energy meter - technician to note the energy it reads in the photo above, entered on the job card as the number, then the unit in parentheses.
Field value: 824.6 (kWh)
